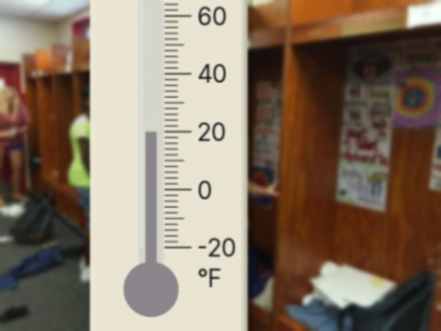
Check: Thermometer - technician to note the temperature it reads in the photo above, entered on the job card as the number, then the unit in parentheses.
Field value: 20 (°F)
